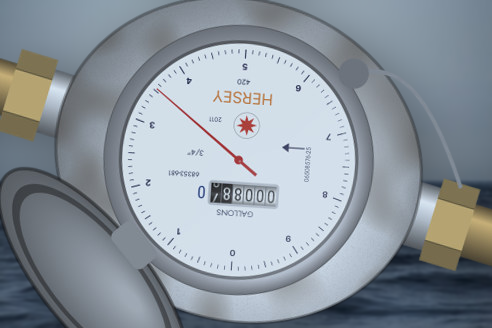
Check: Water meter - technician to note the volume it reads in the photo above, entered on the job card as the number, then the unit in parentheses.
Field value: 8873.5 (gal)
